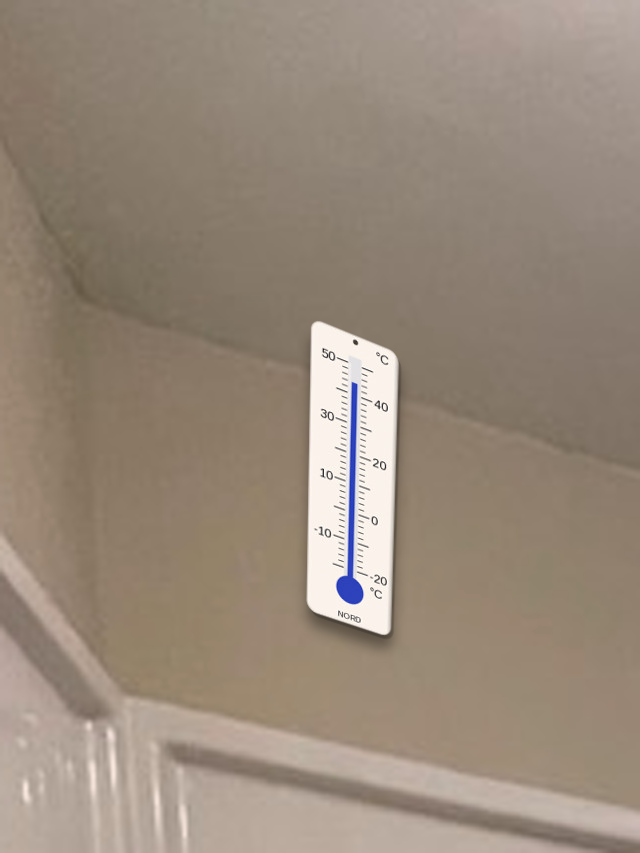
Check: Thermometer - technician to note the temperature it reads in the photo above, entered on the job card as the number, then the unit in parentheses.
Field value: 44 (°C)
